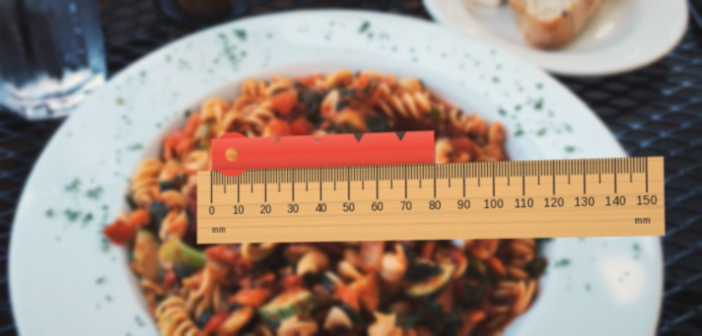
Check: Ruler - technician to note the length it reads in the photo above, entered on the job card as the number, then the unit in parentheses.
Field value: 80 (mm)
